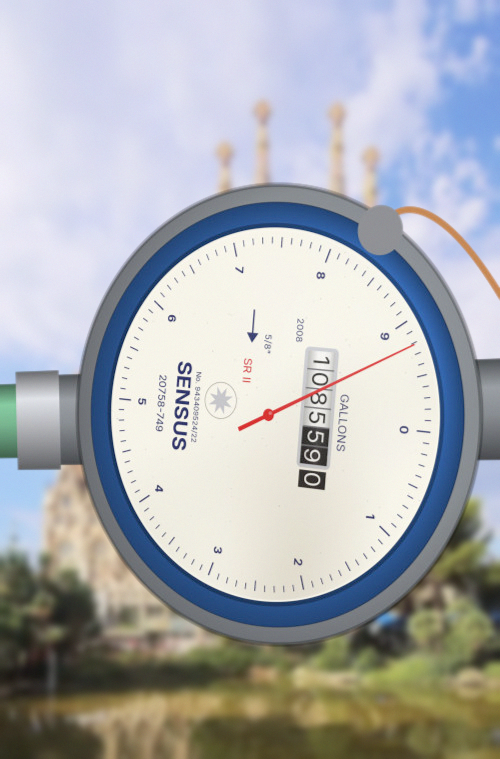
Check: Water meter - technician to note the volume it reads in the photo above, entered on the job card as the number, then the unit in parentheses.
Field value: 1085589.2 (gal)
